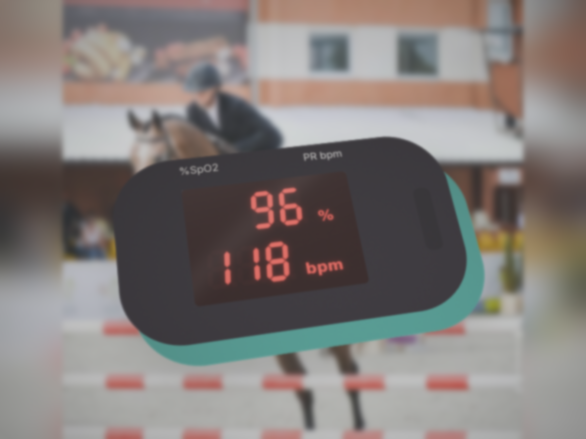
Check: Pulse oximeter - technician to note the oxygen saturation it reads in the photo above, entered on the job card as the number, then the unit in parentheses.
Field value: 96 (%)
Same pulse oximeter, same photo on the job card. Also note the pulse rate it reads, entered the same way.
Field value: 118 (bpm)
